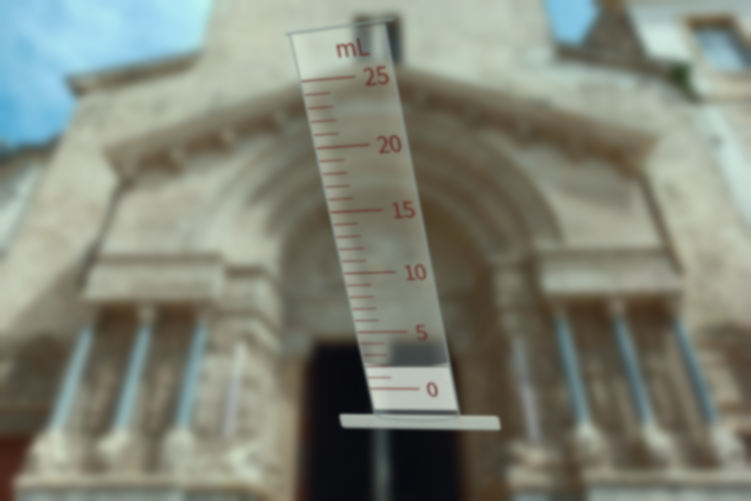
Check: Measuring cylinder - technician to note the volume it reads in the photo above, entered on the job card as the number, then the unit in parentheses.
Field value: 2 (mL)
